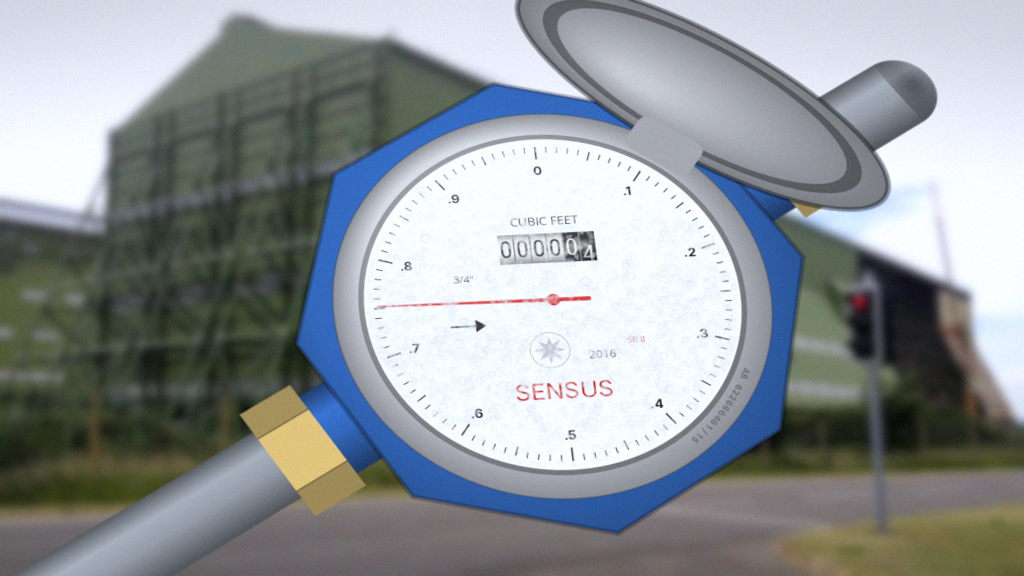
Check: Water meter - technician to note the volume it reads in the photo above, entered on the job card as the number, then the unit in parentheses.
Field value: 3.75 (ft³)
